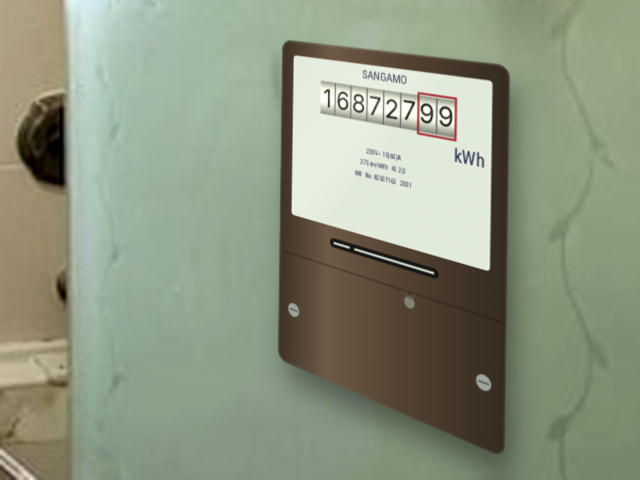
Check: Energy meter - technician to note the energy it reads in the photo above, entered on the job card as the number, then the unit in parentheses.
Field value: 168727.99 (kWh)
